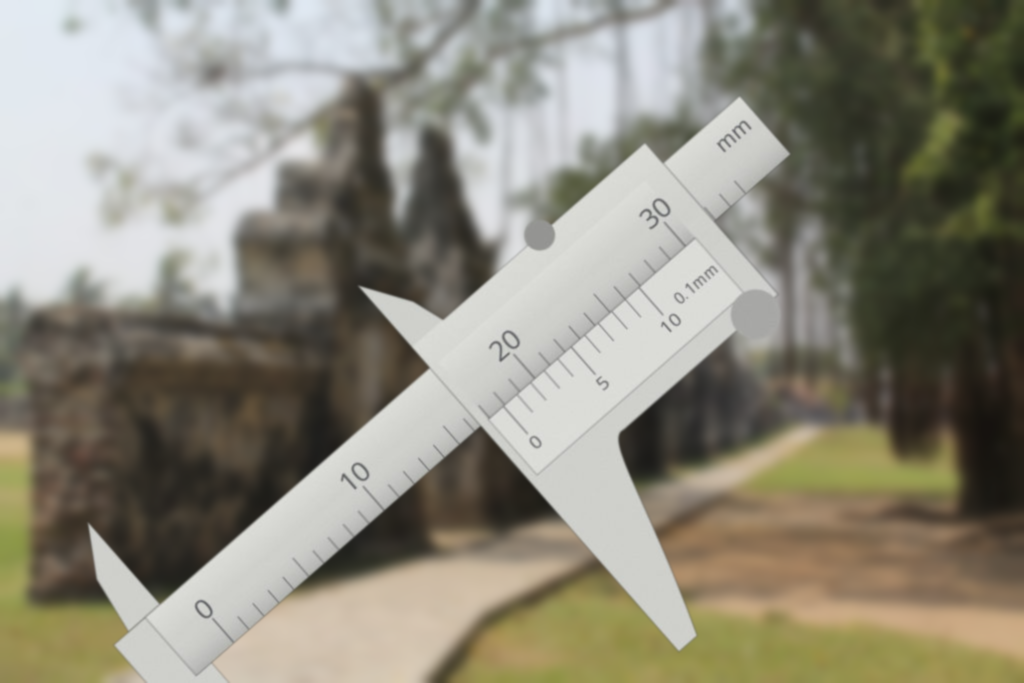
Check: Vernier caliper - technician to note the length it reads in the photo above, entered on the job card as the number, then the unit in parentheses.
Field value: 17.9 (mm)
